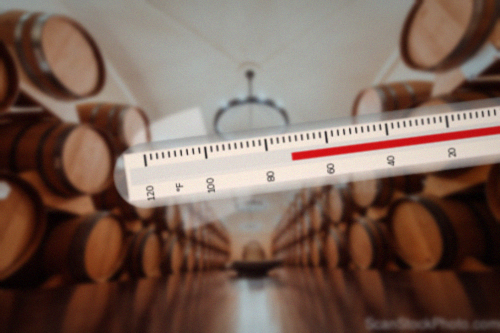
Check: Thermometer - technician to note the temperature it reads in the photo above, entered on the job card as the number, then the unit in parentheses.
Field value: 72 (°F)
